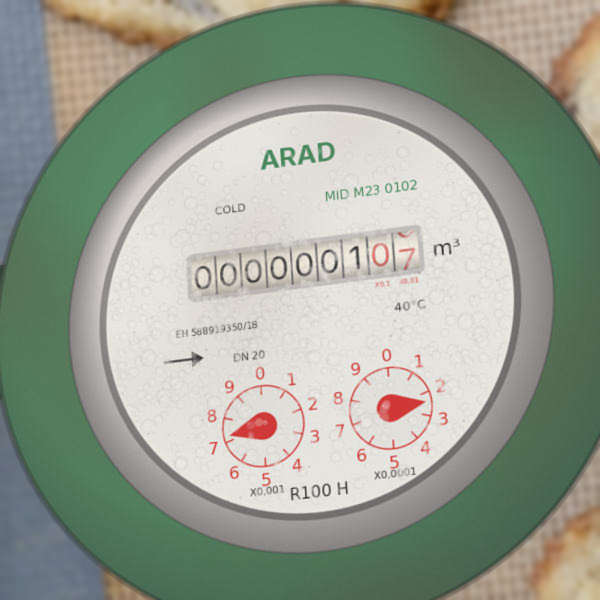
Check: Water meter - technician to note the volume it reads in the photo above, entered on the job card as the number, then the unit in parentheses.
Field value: 1.0672 (m³)
